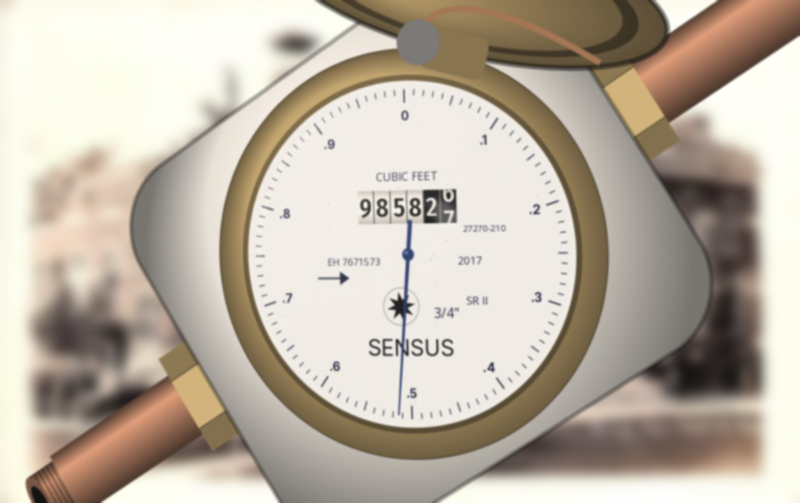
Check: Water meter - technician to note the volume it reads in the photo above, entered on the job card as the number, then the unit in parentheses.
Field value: 985826.51 (ft³)
